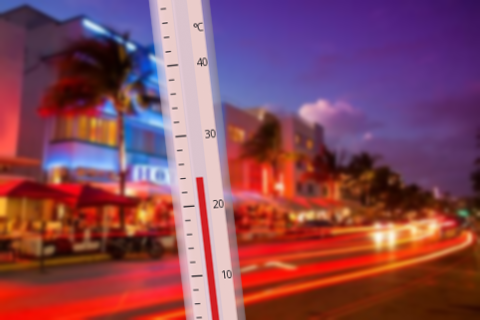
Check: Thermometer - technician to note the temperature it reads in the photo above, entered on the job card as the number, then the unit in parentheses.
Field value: 24 (°C)
